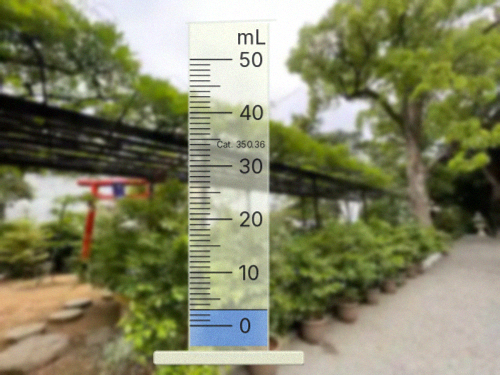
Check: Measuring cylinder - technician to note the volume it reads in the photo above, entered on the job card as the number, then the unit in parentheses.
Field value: 3 (mL)
